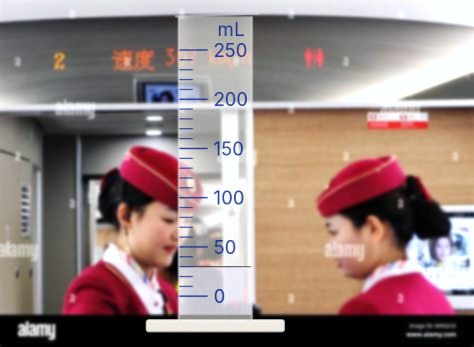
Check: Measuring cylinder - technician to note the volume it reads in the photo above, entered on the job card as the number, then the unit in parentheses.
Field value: 30 (mL)
